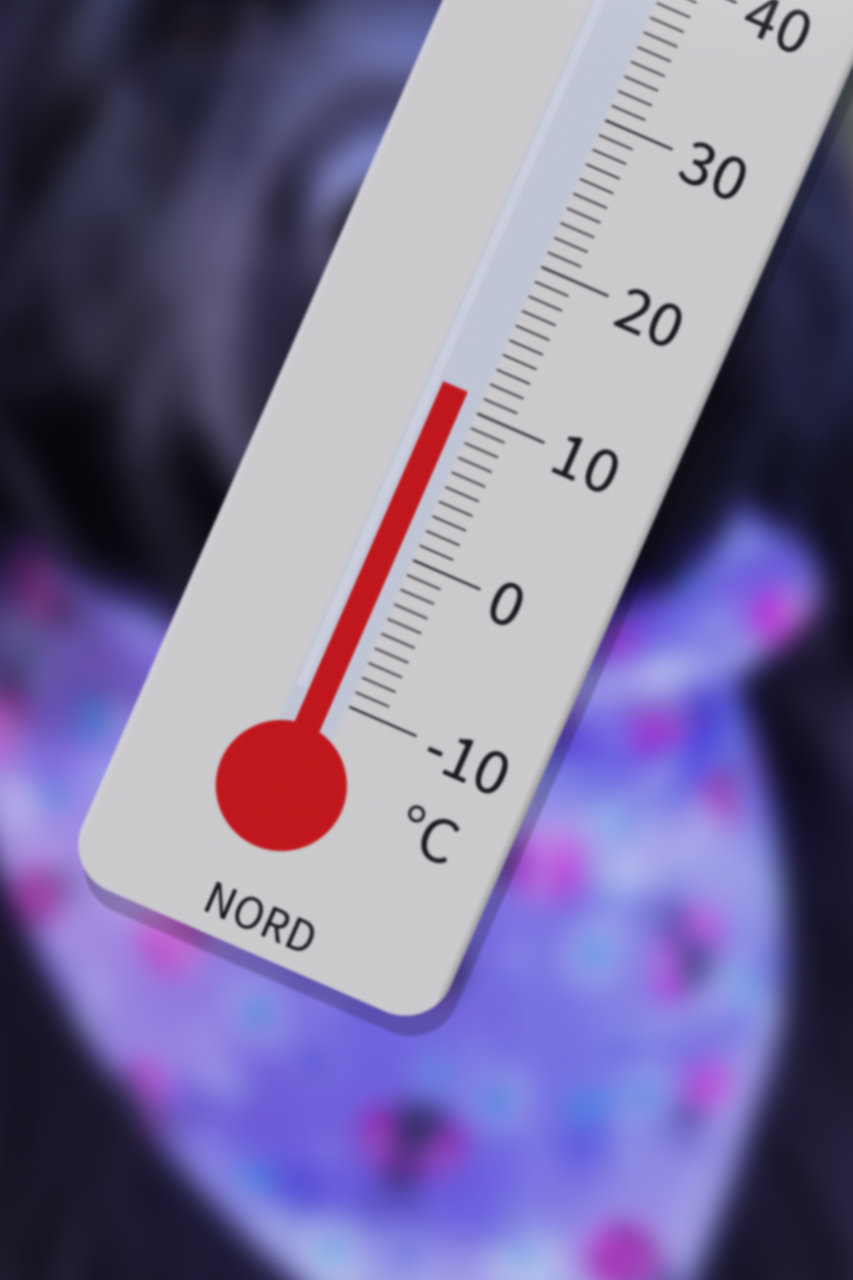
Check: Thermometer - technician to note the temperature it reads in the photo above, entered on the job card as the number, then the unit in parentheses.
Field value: 11 (°C)
